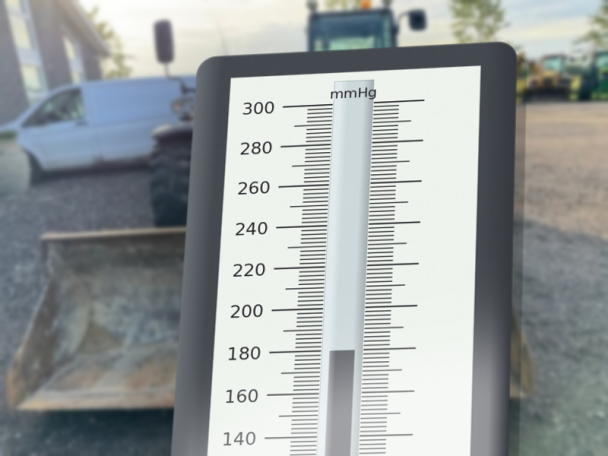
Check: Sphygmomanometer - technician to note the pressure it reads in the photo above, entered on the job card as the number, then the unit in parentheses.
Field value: 180 (mmHg)
